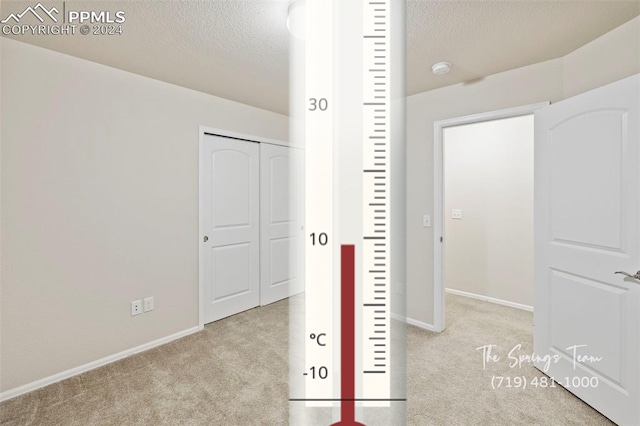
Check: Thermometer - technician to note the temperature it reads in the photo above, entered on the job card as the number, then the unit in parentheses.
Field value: 9 (°C)
